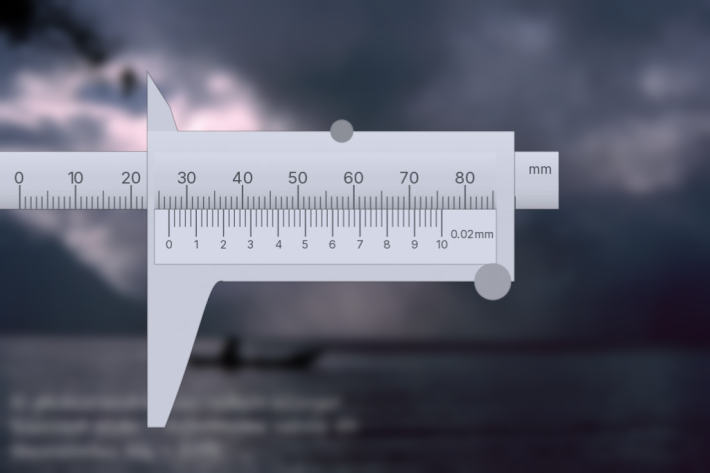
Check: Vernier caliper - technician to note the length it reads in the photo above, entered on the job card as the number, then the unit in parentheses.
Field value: 26.8 (mm)
